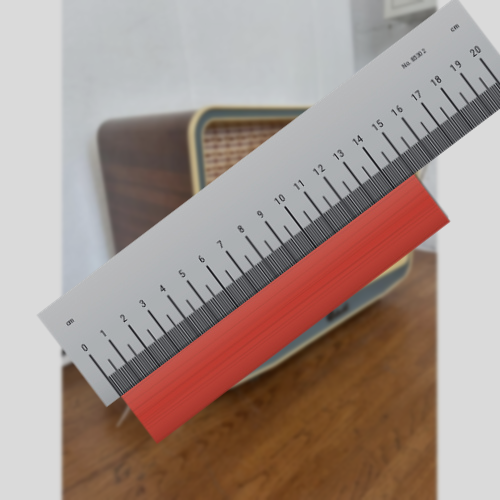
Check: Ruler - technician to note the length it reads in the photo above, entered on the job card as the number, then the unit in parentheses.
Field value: 15 (cm)
